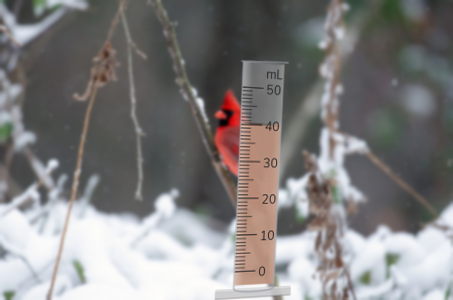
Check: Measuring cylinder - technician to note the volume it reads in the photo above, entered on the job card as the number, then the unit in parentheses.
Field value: 40 (mL)
